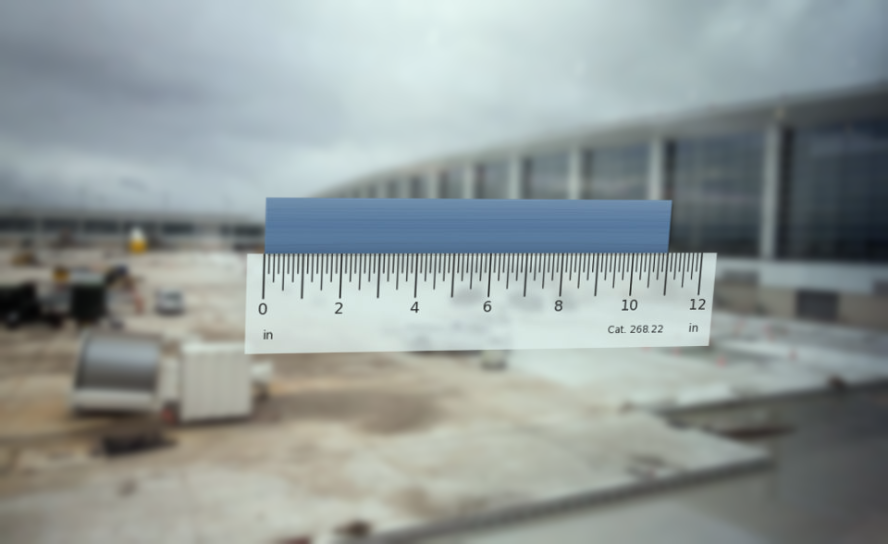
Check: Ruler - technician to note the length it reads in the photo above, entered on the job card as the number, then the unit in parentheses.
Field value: 11 (in)
